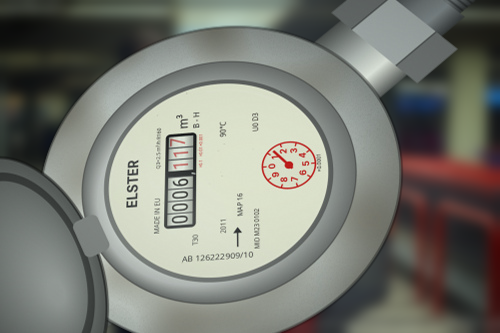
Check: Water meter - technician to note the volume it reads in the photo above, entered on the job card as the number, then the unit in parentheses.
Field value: 6.1171 (m³)
